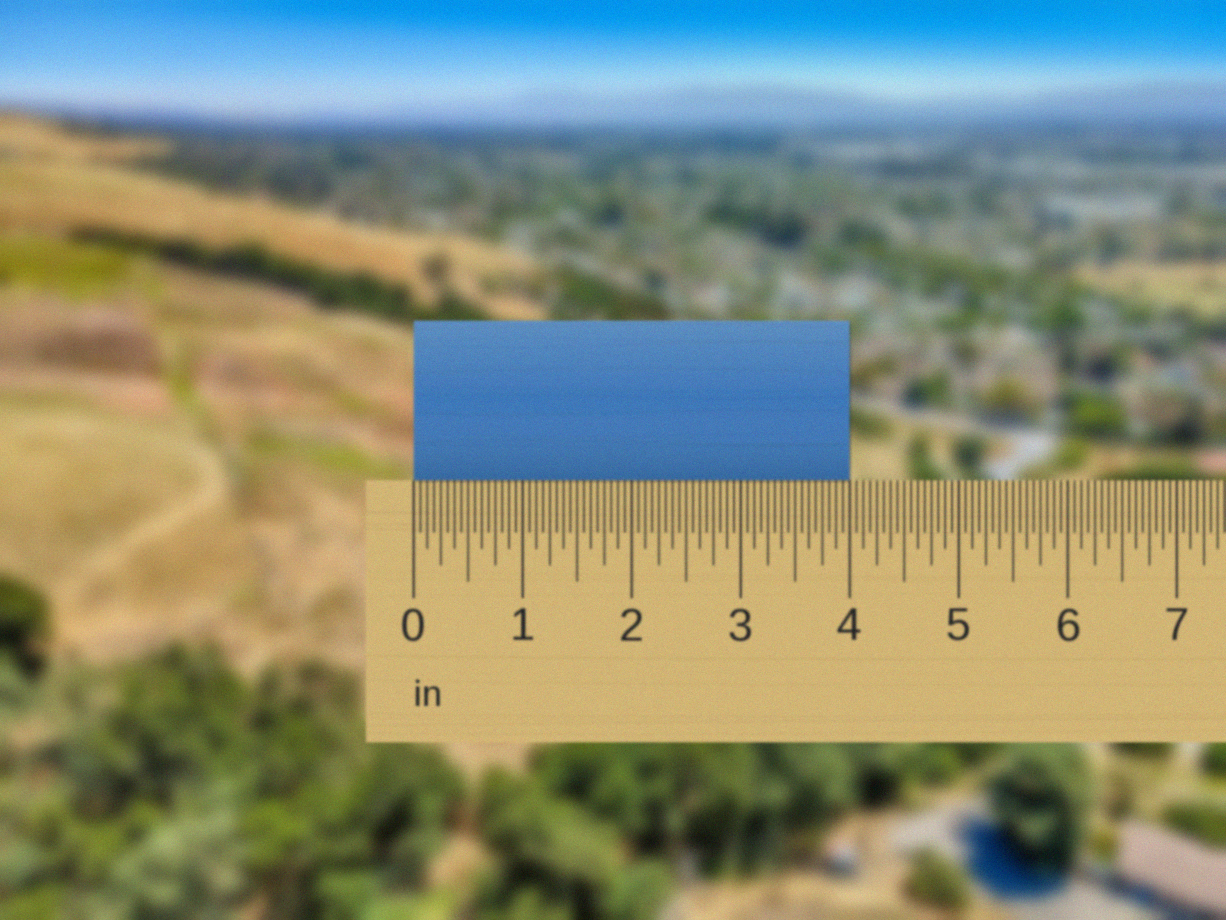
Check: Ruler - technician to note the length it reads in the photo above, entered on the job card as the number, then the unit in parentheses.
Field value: 4 (in)
